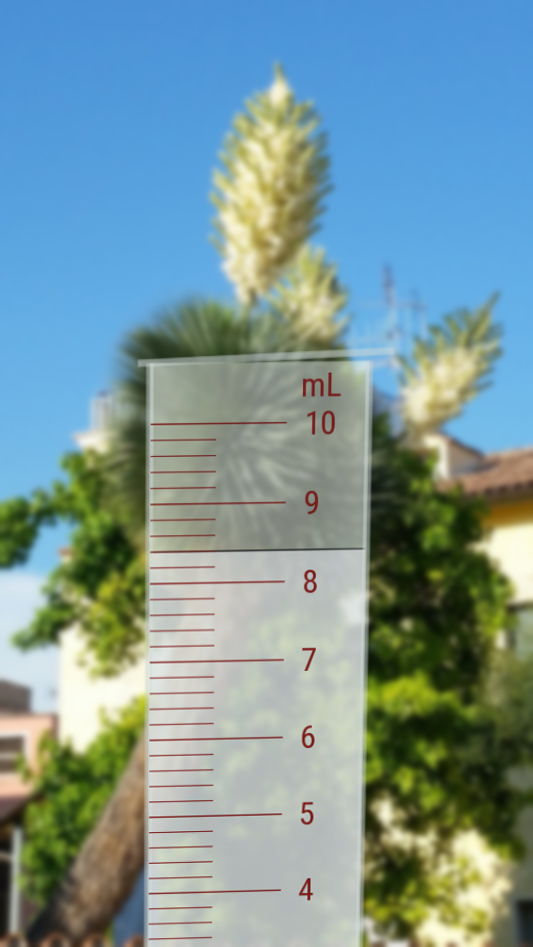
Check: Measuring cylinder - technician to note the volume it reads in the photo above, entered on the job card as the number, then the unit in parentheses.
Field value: 8.4 (mL)
